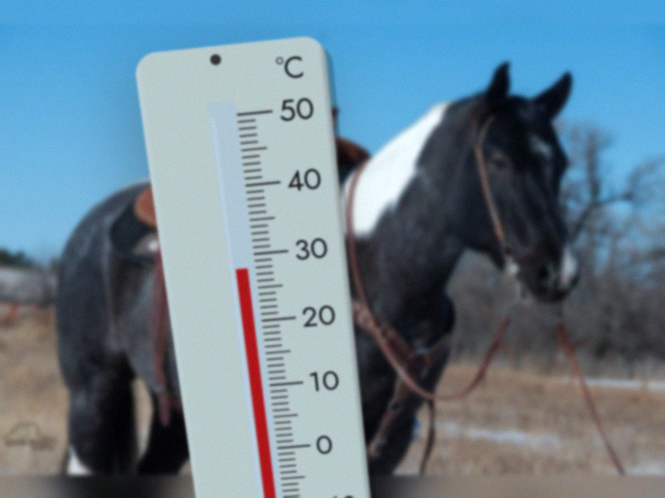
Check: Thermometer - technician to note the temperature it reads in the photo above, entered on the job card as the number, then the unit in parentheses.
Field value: 28 (°C)
